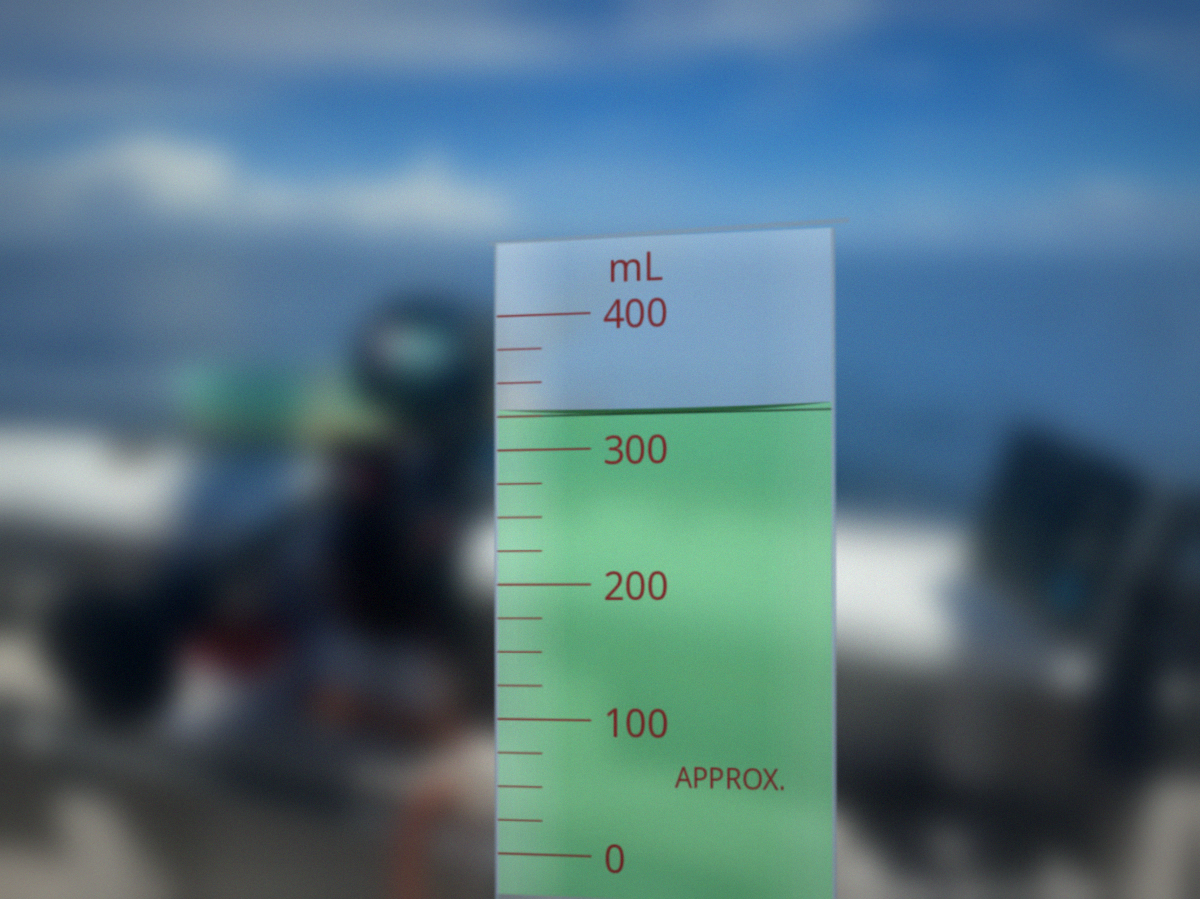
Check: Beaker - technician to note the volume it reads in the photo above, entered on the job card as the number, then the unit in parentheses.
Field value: 325 (mL)
